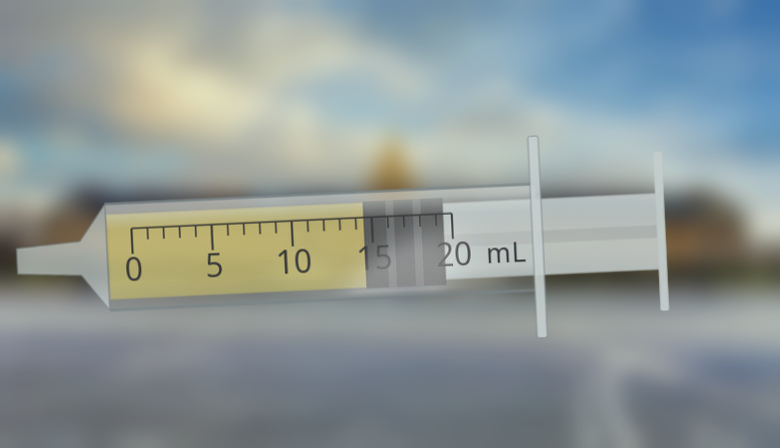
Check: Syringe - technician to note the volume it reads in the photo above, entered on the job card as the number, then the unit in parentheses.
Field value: 14.5 (mL)
